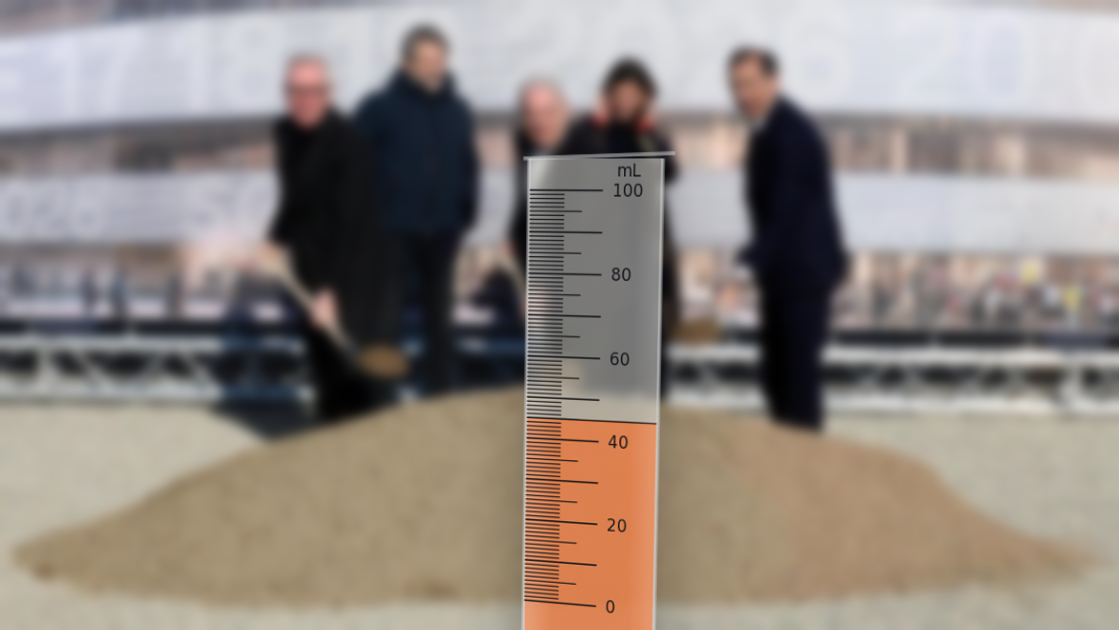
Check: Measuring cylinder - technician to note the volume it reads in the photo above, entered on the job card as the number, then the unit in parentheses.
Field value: 45 (mL)
